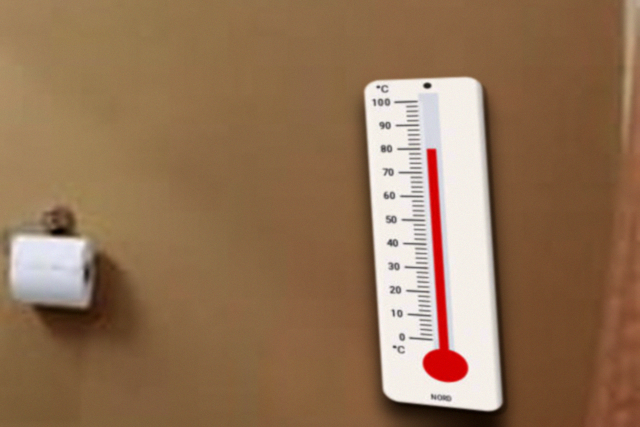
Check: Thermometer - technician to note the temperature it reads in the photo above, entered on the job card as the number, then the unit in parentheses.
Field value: 80 (°C)
